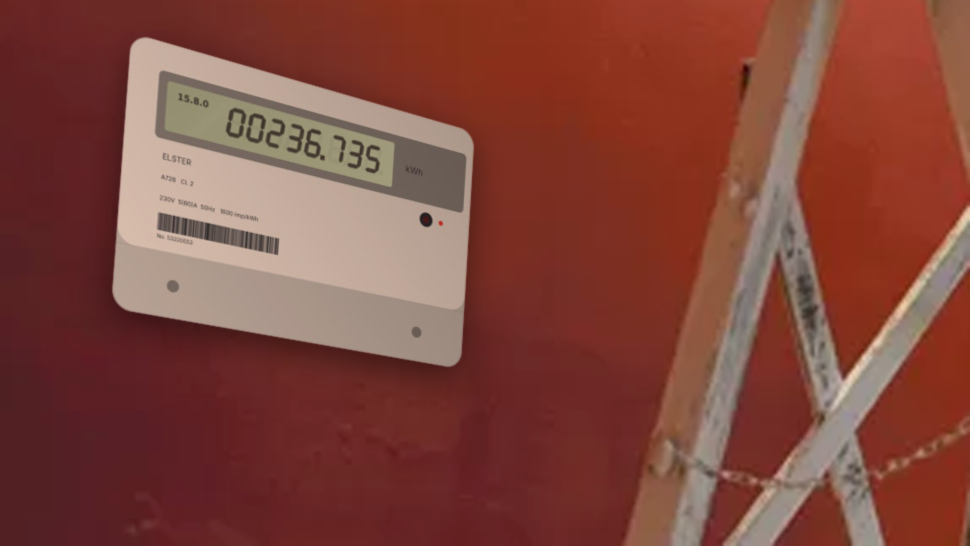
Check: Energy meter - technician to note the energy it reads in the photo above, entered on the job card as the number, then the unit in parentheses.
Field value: 236.735 (kWh)
